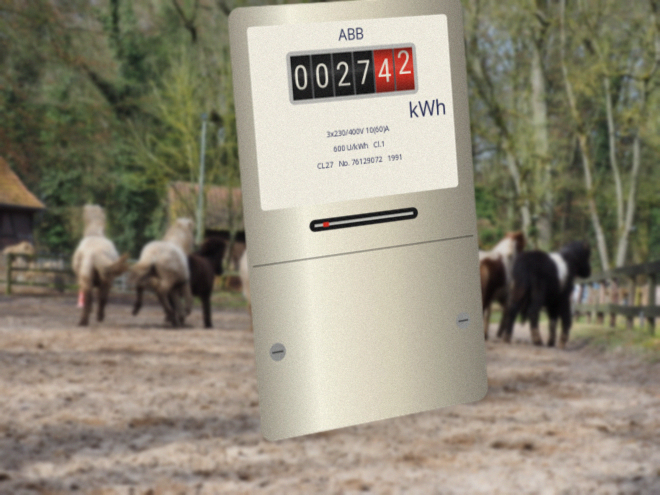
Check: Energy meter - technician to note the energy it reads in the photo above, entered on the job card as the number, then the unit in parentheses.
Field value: 27.42 (kWh)
